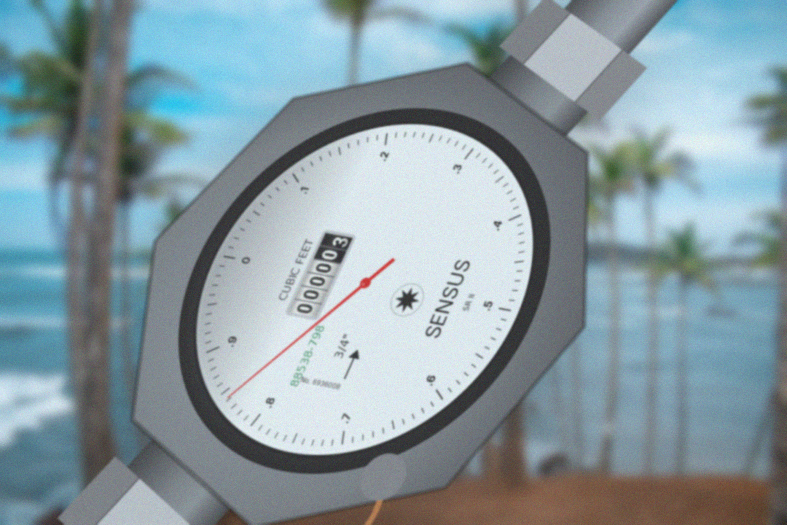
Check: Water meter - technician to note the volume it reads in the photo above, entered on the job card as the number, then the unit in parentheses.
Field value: 2.84 (ft³)
